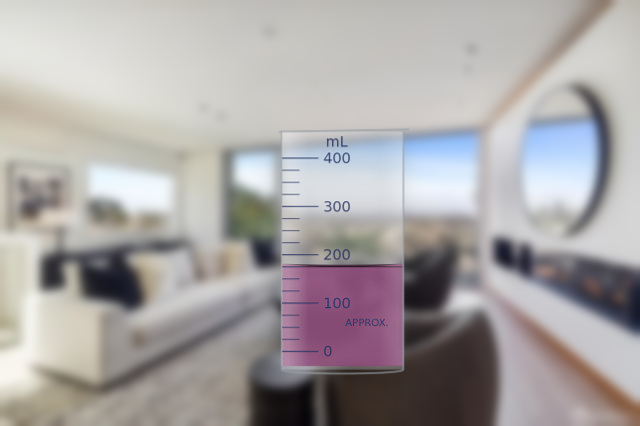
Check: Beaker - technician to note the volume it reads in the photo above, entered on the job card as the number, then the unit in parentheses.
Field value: 175 (mL)
